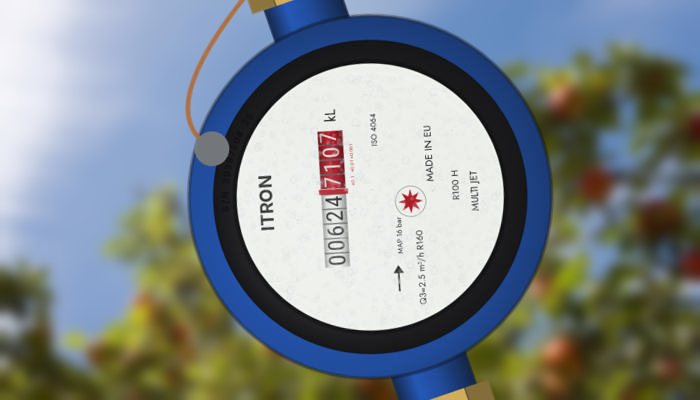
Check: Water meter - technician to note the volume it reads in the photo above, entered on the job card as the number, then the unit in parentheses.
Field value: 624.7107 (kL)
